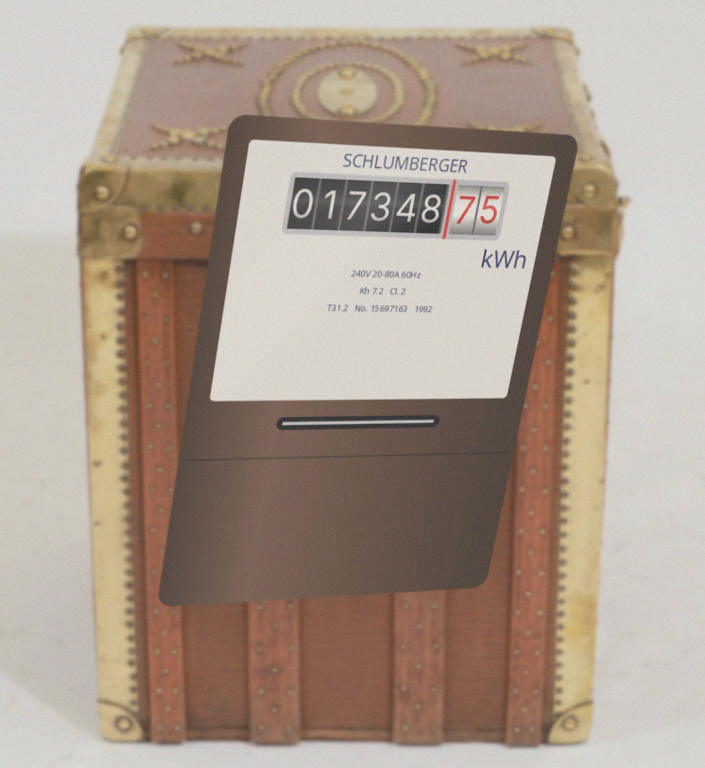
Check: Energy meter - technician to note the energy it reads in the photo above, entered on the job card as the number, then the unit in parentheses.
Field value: 17348.75 (kWh)
